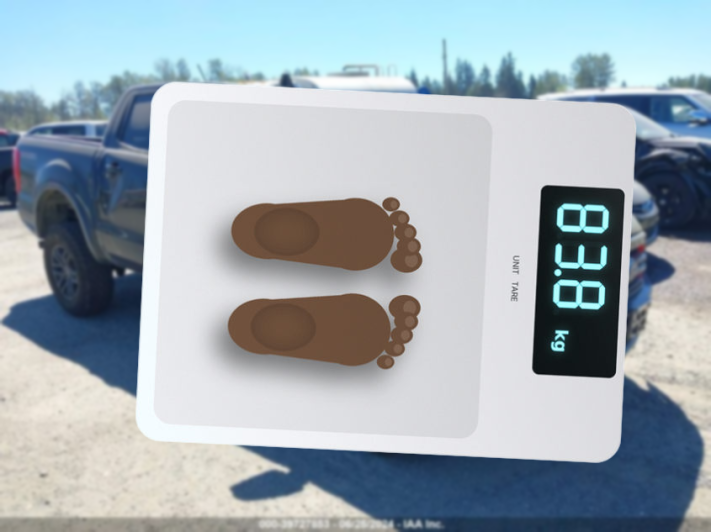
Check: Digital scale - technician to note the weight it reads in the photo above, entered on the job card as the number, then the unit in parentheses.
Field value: 83.8 (kg)
